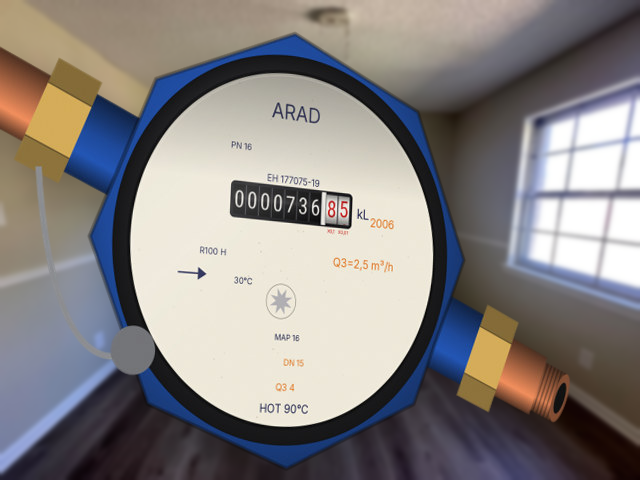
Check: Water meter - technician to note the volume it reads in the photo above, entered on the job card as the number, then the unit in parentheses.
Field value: 736.85 (kL)
